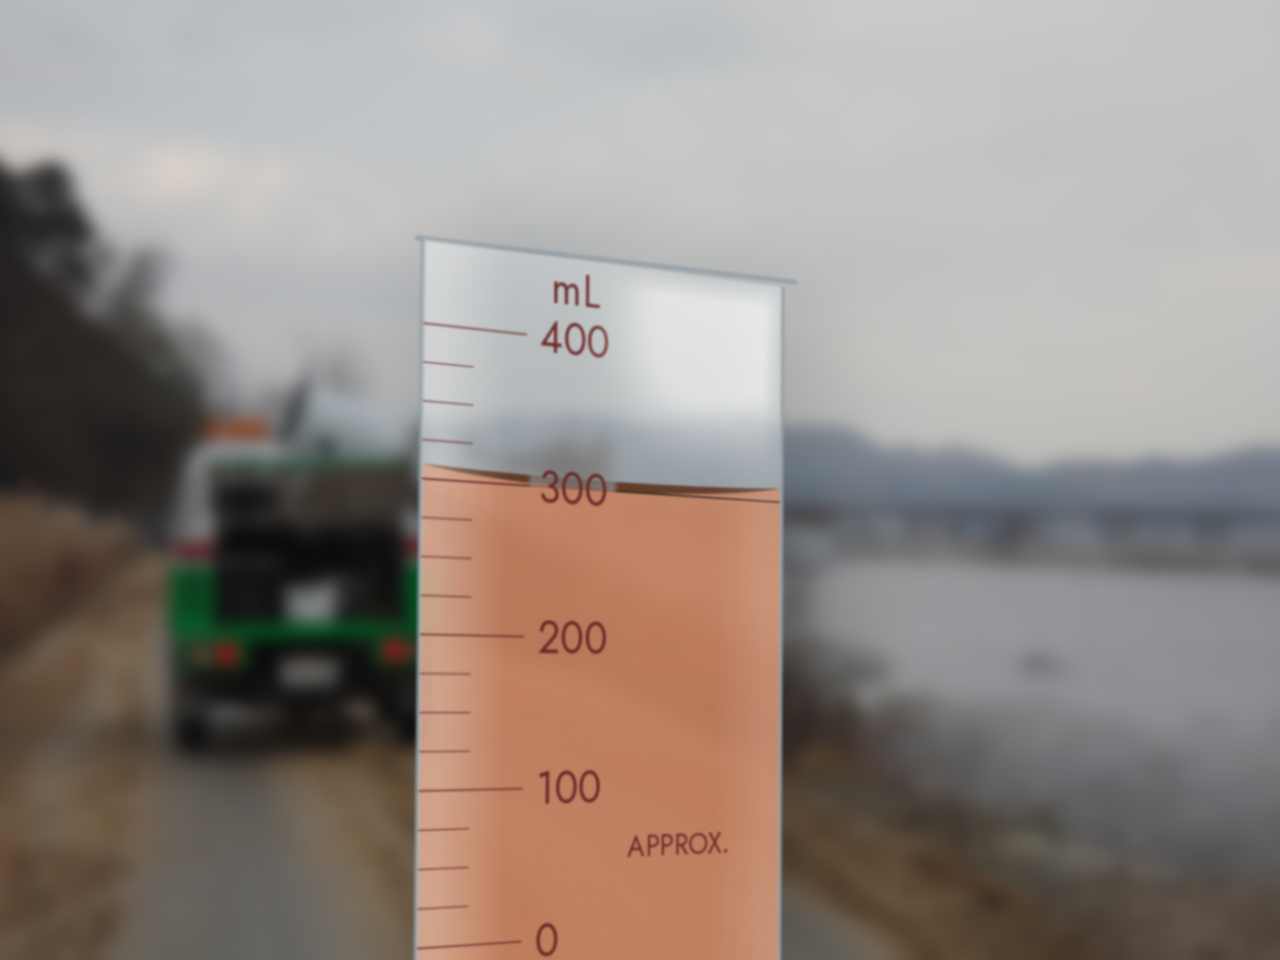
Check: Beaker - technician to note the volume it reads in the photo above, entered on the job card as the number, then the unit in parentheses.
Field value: 300 (mL)
